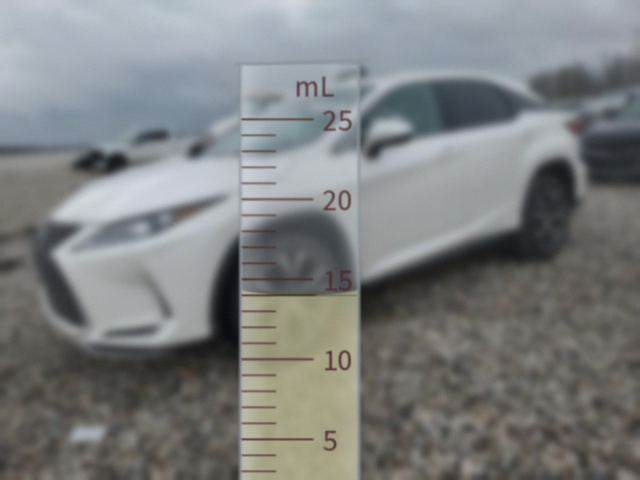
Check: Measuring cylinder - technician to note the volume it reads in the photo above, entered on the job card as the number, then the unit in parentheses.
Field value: 14 (mL)
